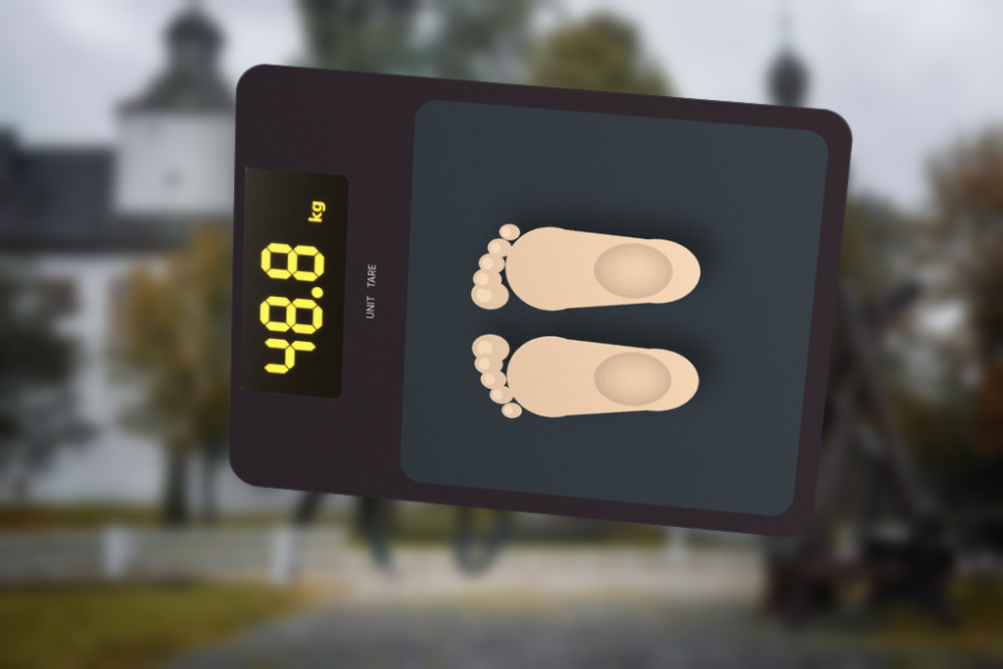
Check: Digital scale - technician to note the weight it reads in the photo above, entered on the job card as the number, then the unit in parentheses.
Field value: 48.8 (kg)
